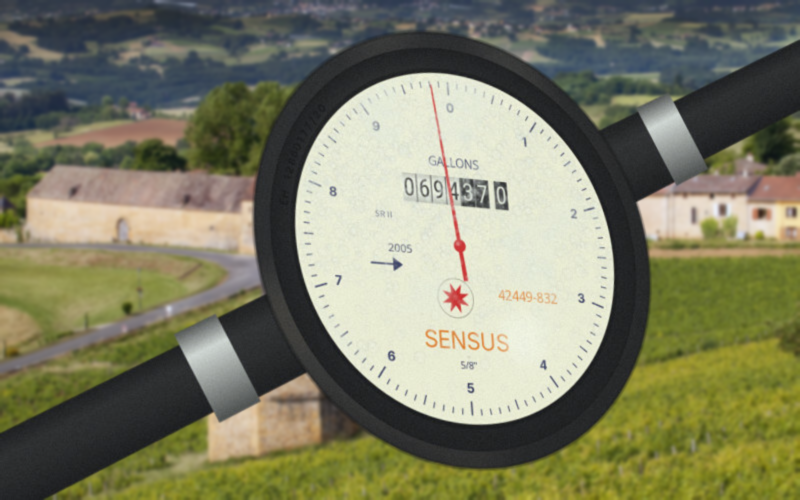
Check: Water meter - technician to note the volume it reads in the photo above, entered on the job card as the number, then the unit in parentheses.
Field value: 694369.8 (gal)
